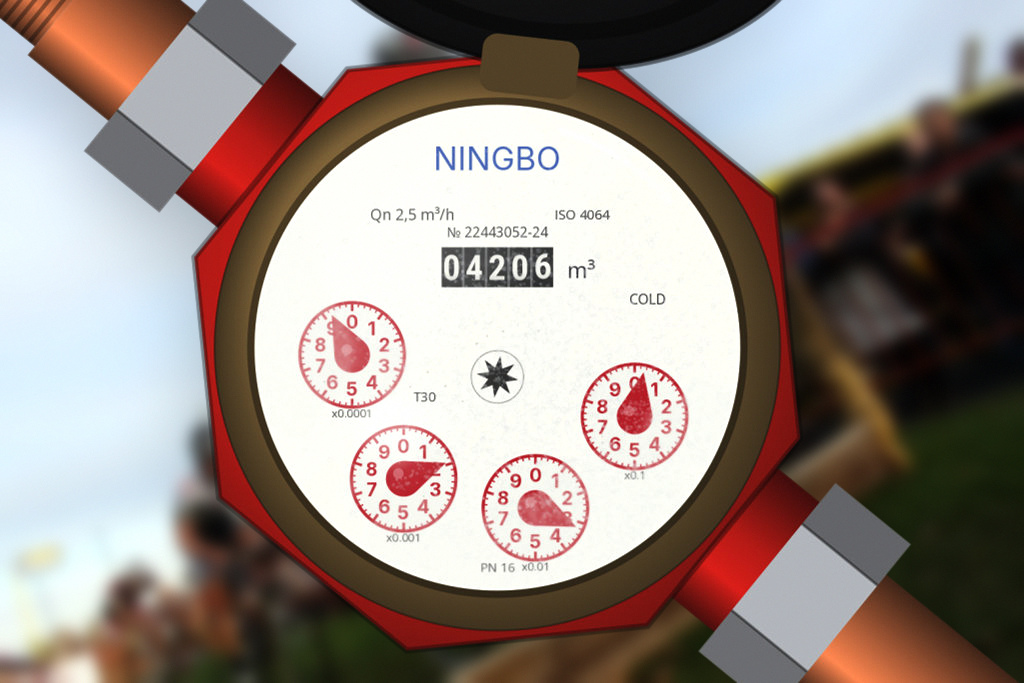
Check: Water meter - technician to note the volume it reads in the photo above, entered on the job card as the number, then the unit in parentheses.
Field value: 4206.0319 (m³)
